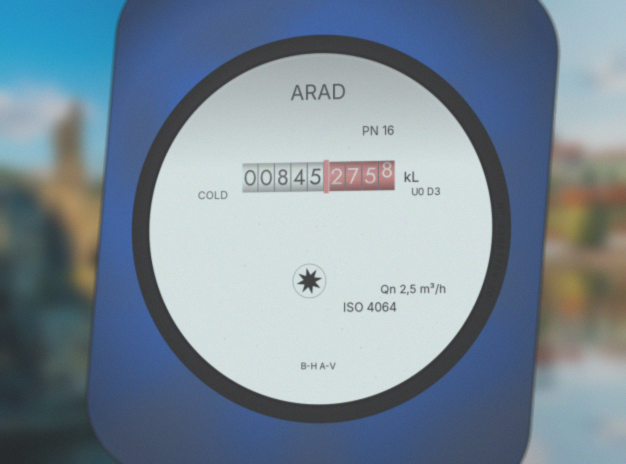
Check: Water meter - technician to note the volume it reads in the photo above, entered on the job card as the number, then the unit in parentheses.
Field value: 845.2758 (kL)
